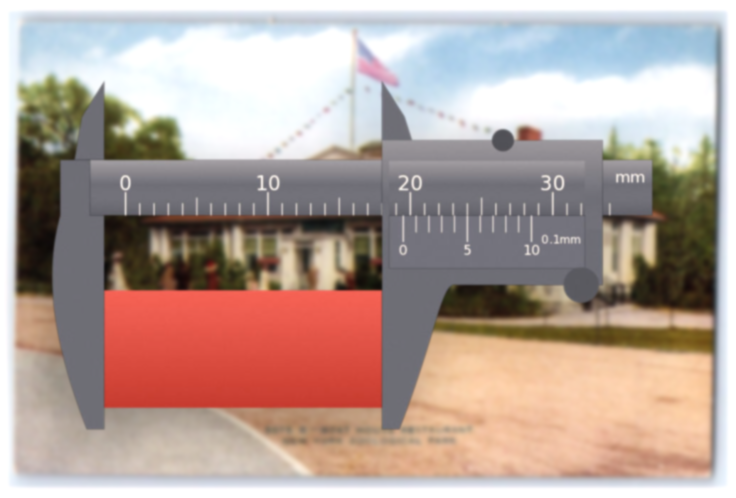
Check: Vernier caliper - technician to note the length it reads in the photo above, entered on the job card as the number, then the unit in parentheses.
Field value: 19.5 (mm)
